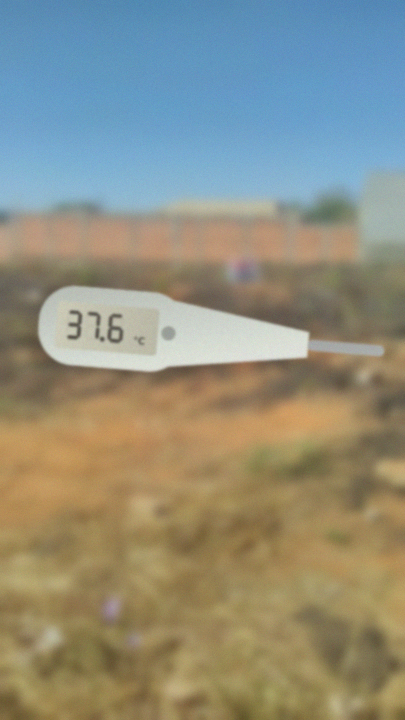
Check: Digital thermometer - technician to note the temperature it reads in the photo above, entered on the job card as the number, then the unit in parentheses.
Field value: 37.6 (°C)
